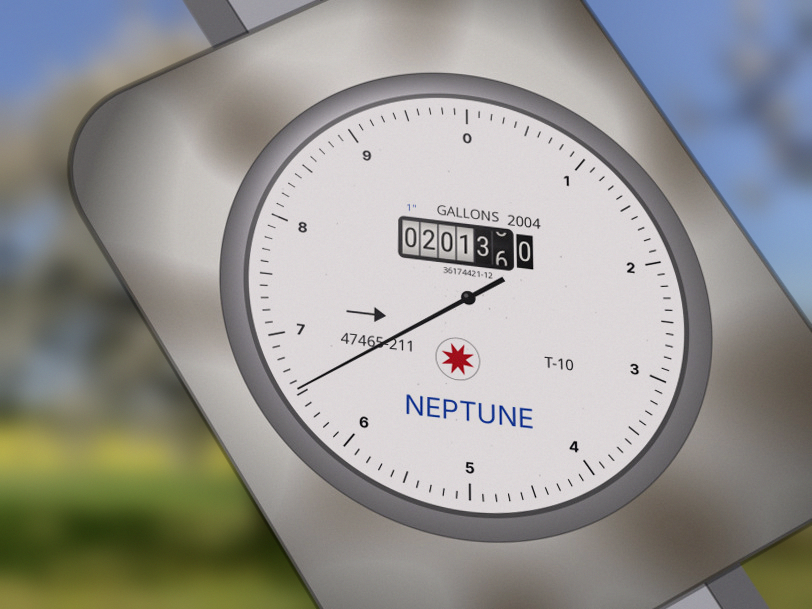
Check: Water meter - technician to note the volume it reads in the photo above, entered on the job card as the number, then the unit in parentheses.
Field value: 201356.5 (gal)
